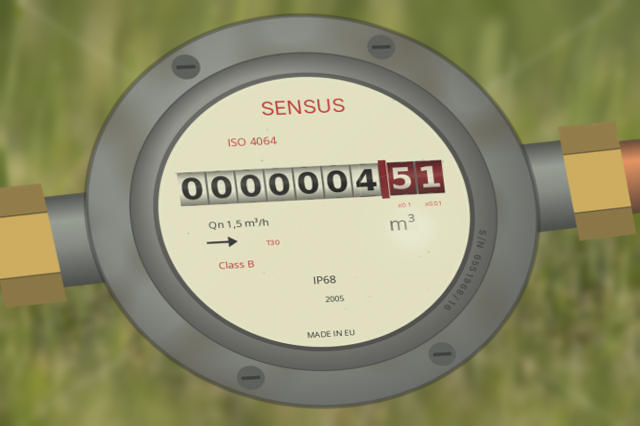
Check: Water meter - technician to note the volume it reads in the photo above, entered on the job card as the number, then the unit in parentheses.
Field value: 4.51 (m³)
